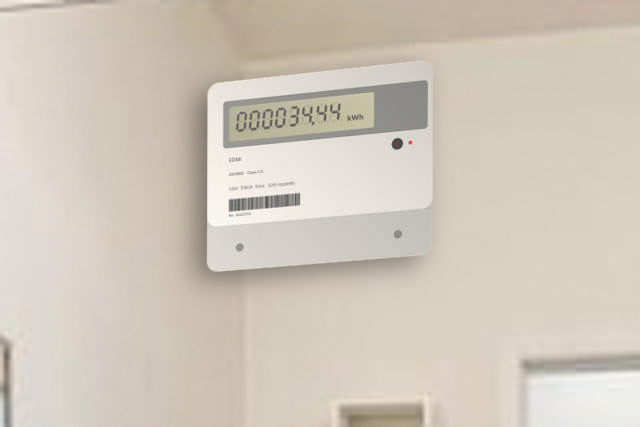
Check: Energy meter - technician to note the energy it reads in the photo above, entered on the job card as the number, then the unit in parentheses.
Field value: 34.44 (kWh)
